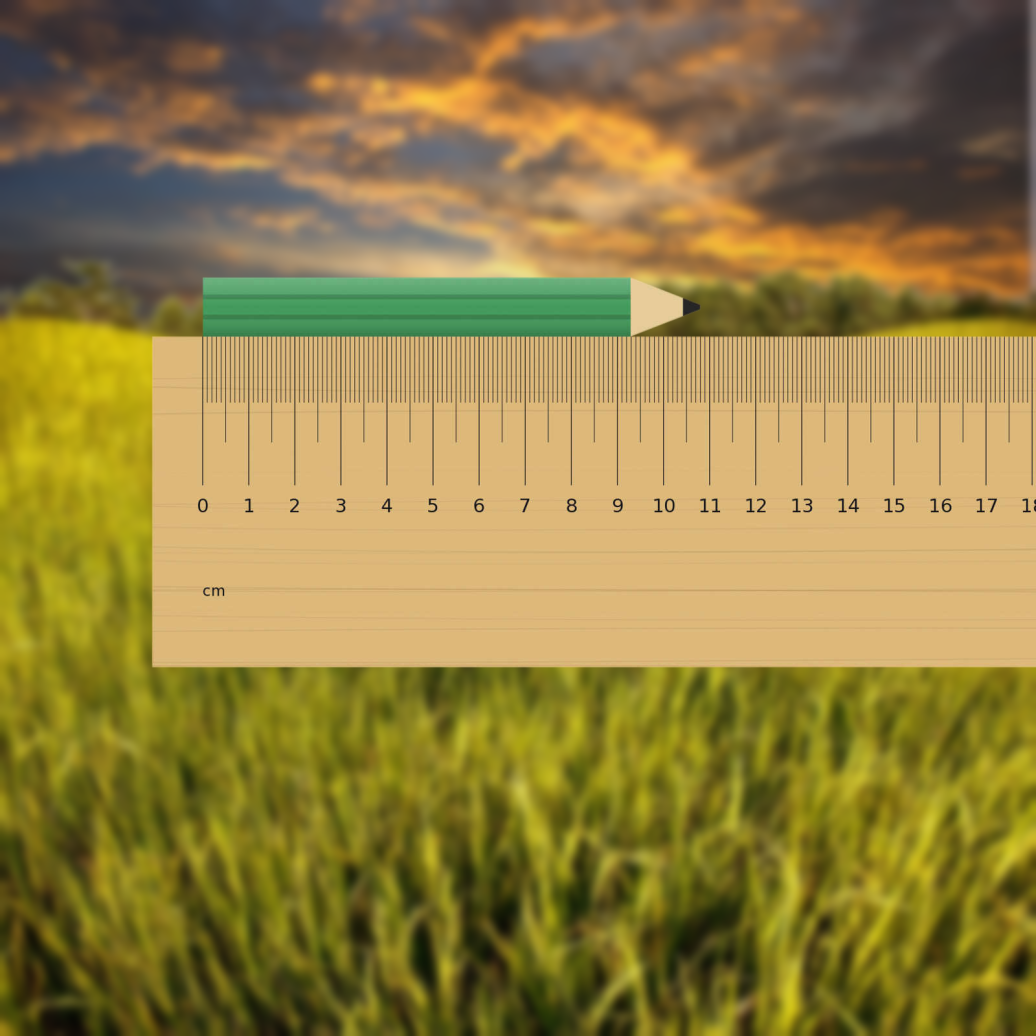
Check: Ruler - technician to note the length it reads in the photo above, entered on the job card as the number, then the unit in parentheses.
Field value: 10.8 (cm)
